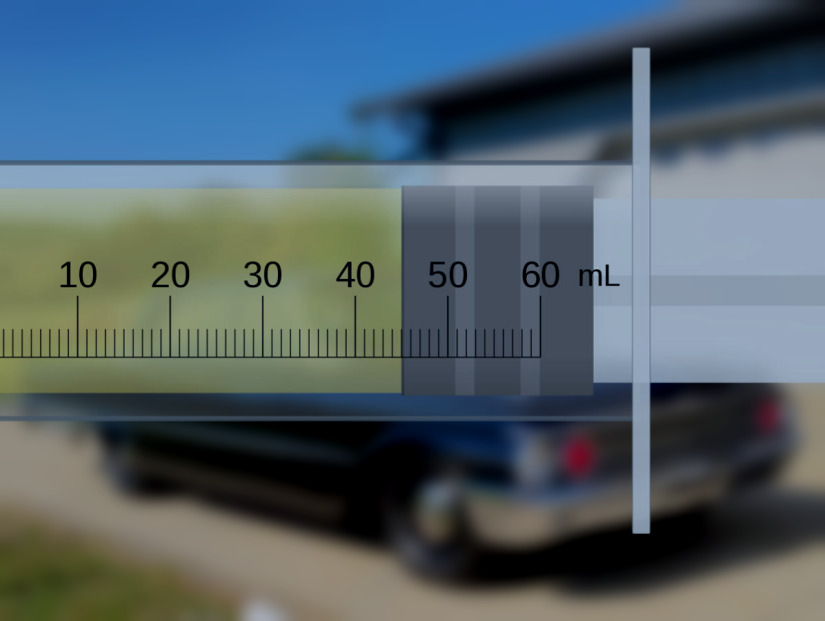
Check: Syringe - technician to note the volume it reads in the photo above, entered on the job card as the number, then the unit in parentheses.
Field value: 45 (mL)
